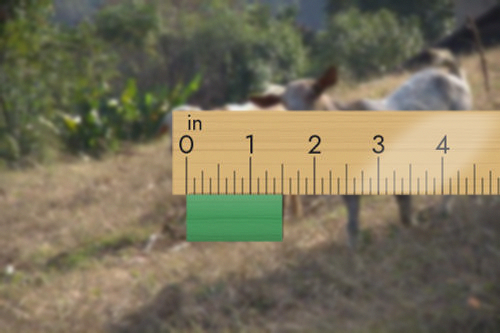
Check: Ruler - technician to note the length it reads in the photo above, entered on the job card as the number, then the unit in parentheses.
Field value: 1.5 (in)
